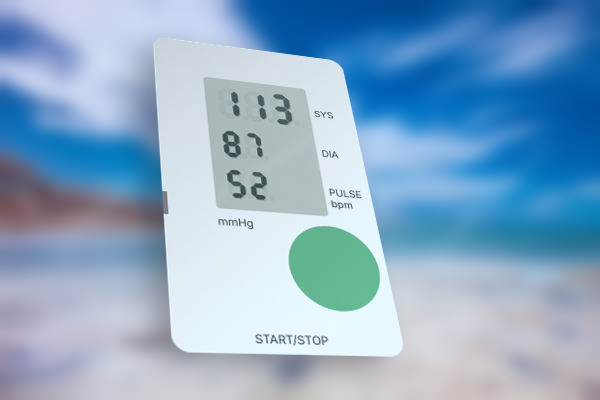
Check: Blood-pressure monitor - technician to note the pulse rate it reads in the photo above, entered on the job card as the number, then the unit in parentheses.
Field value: 52 (bpm)
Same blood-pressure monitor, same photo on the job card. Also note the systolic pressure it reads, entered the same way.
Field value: 113 (mmHg)
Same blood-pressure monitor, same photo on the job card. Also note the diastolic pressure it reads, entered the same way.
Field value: 87 (mmHg)
